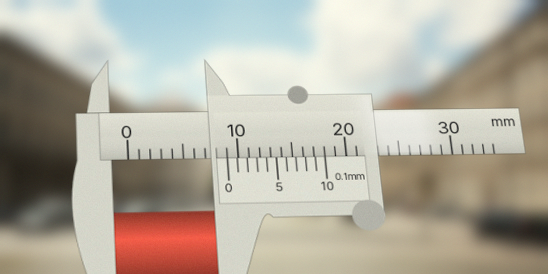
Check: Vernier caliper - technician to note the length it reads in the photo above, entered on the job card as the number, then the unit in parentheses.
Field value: 9.0 (mm)
